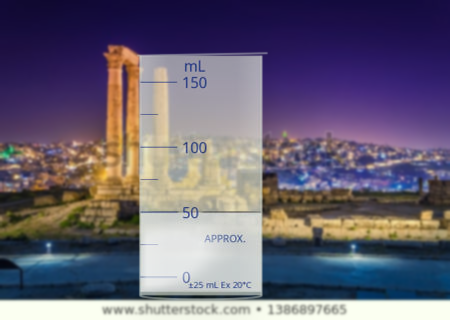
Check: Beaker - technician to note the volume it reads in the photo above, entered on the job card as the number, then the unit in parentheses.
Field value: 50 (mL)
